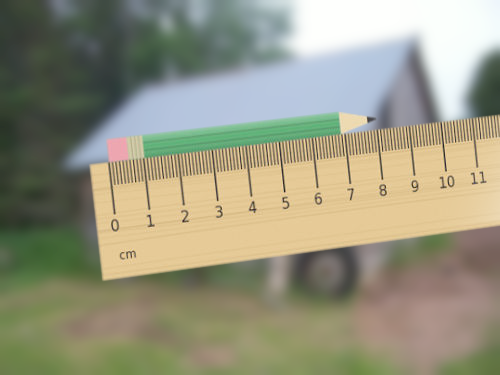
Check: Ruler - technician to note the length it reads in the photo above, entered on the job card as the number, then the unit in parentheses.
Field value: 8 (cm)
